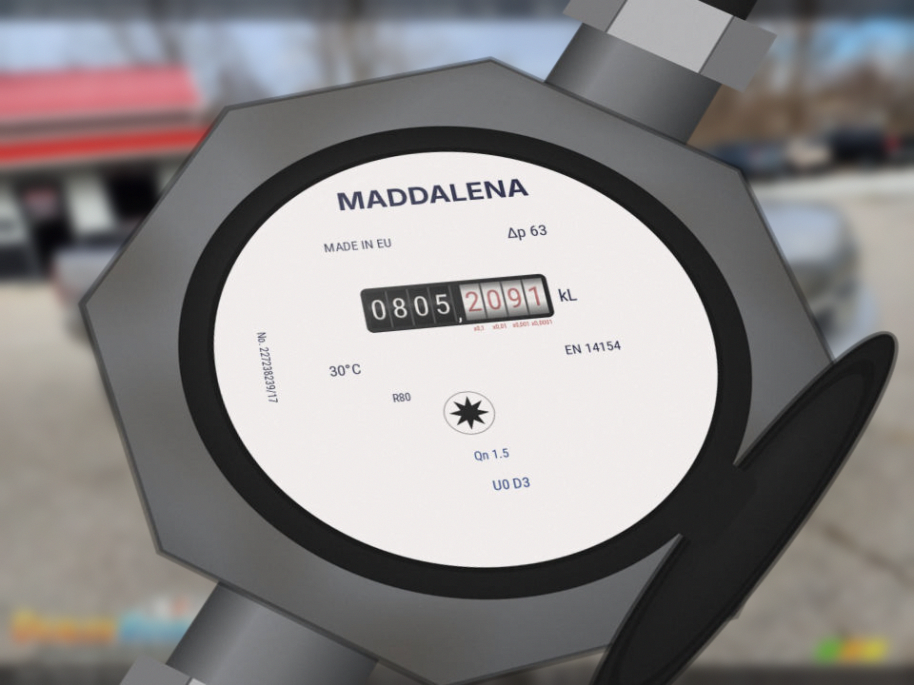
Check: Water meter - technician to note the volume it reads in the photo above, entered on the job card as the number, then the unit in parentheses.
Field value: 805.2091 (kL)
